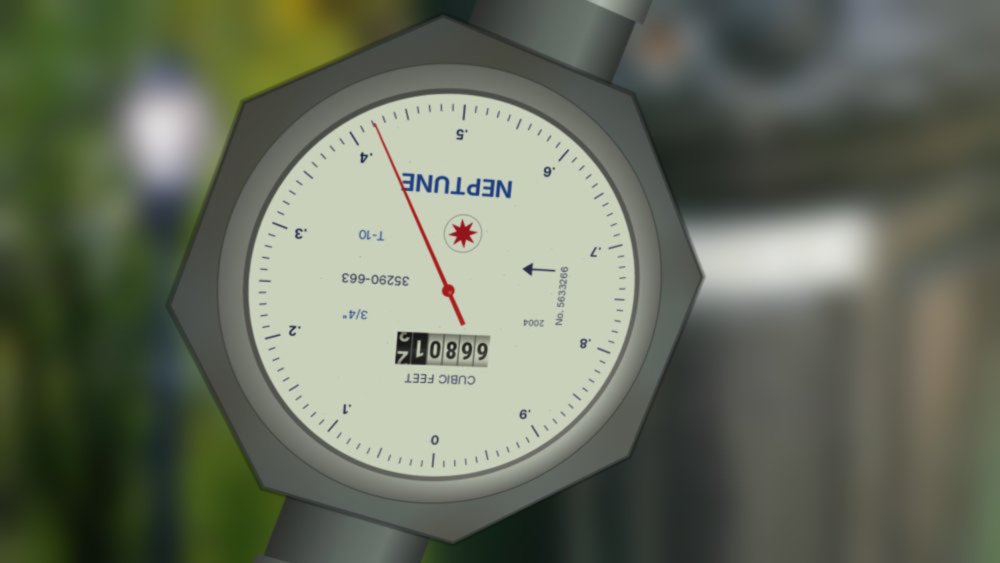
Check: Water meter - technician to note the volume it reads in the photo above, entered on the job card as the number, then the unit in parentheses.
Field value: 668012.42 (ft³)
